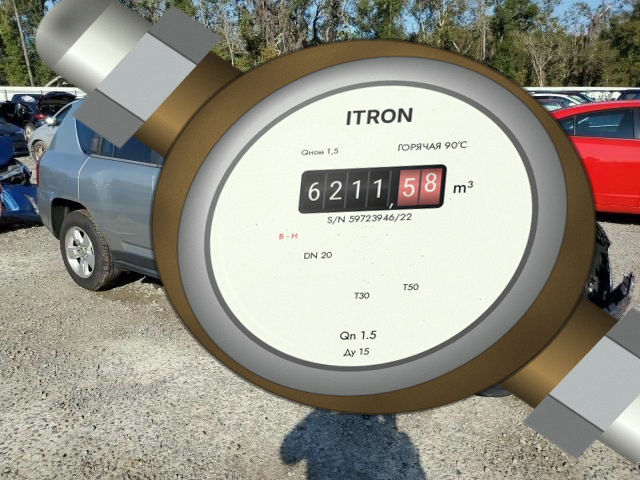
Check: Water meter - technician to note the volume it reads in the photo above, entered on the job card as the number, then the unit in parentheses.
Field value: 6211.58 (m³)
